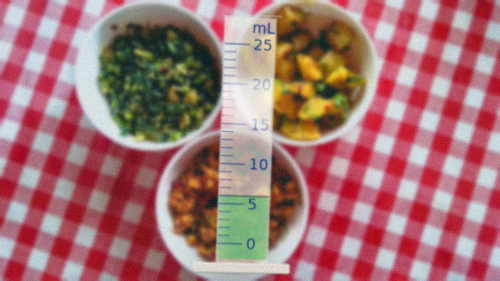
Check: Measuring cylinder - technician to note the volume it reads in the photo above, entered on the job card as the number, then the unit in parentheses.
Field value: 6 (mL)
